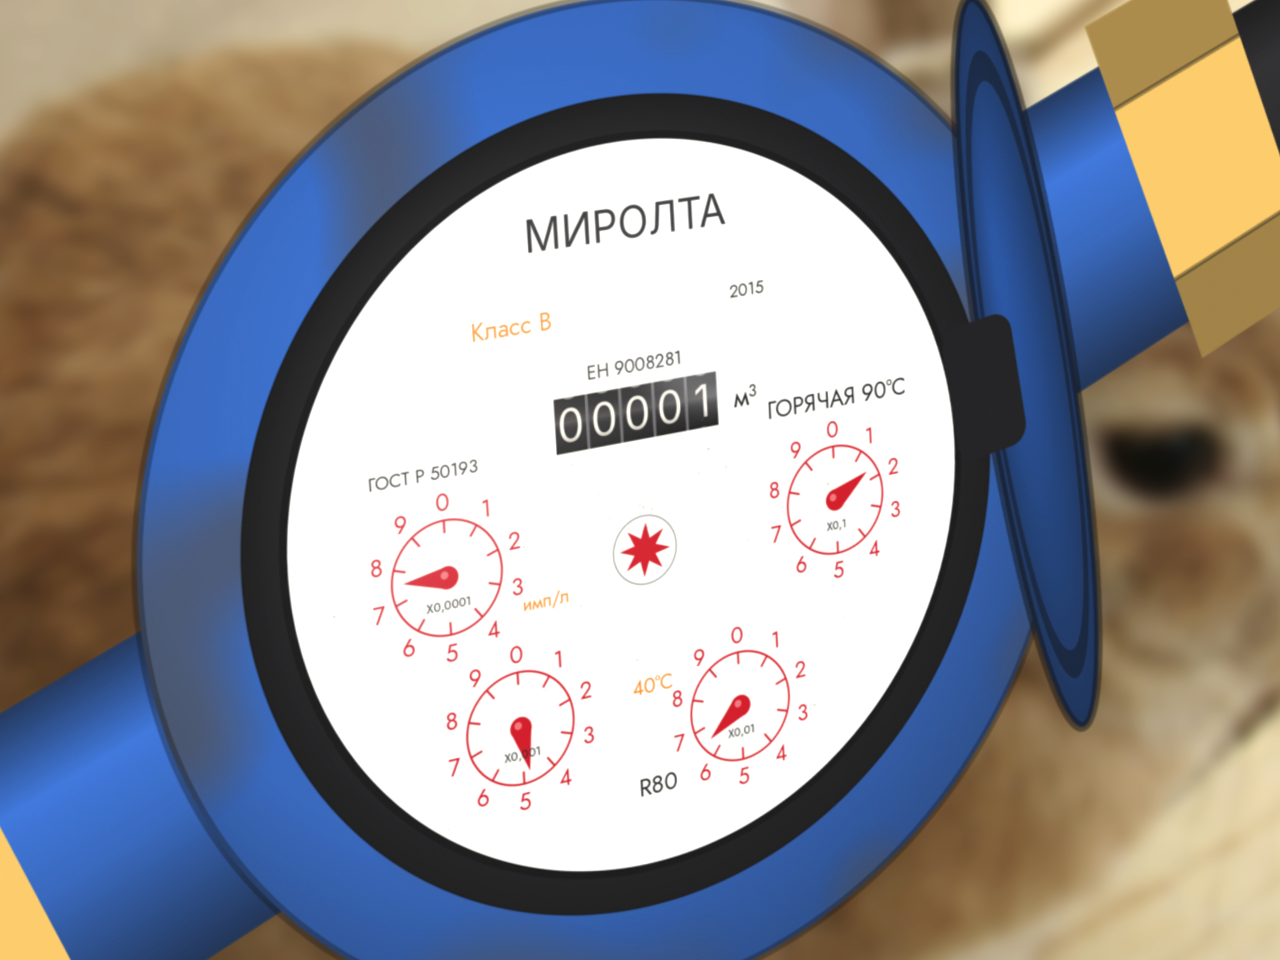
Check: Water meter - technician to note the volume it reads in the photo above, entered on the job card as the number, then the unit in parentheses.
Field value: 1.1647 (m³)
